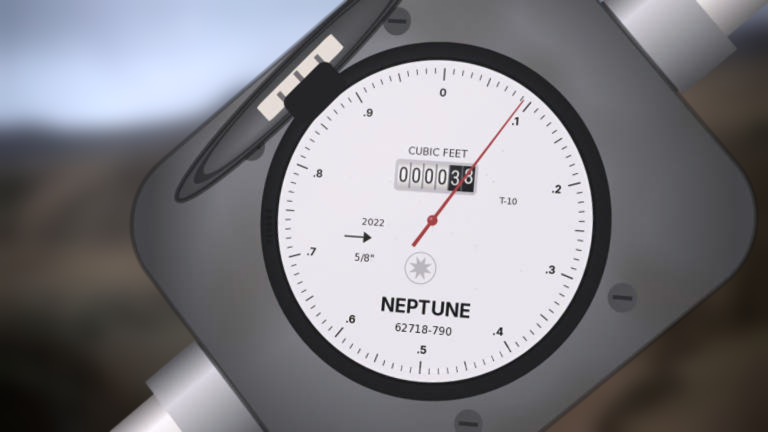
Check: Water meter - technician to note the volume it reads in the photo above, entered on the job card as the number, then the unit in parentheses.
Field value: 38.09 (ft³)
